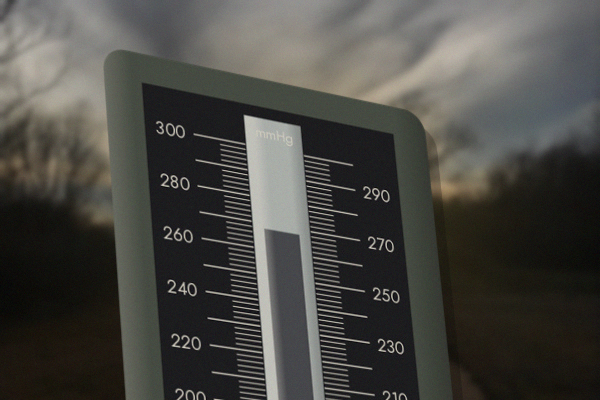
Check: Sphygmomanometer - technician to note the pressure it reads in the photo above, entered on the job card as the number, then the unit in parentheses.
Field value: 268 (mmHg)
